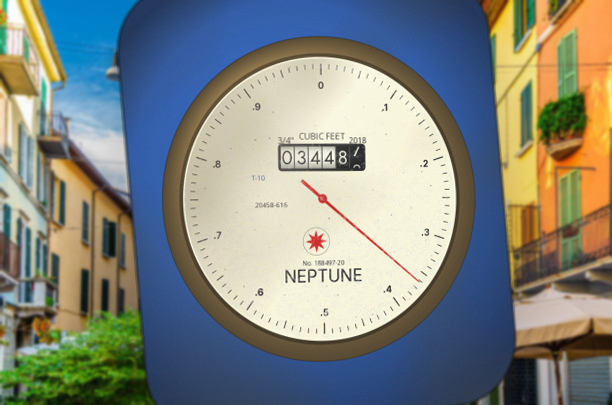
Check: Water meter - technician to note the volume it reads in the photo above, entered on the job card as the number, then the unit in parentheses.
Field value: 34487.36 (ft³)
